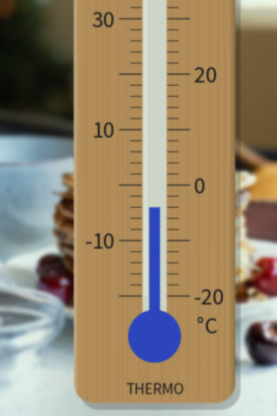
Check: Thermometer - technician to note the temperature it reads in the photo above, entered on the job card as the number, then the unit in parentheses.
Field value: -4 (°C)
